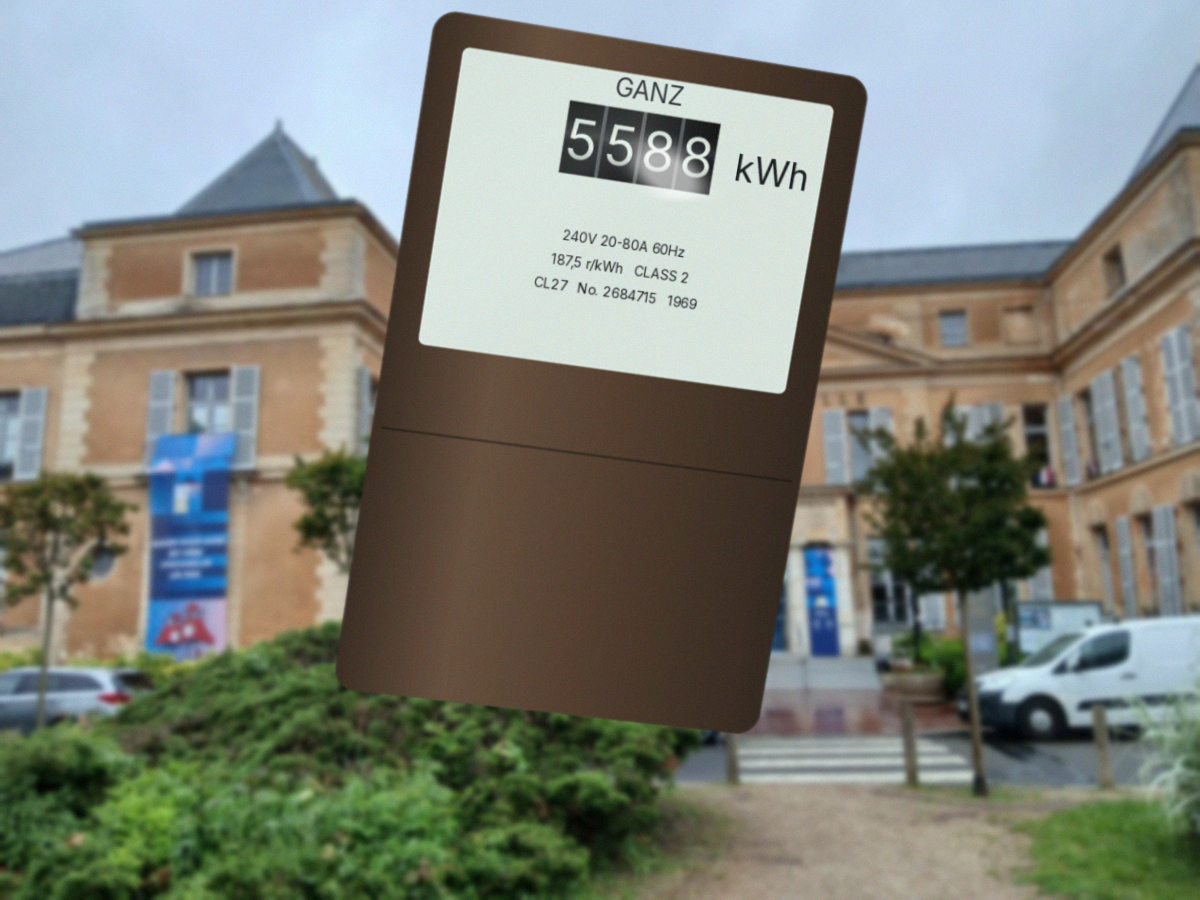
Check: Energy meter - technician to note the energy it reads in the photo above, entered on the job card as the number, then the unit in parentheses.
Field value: 5588 (kWh)
